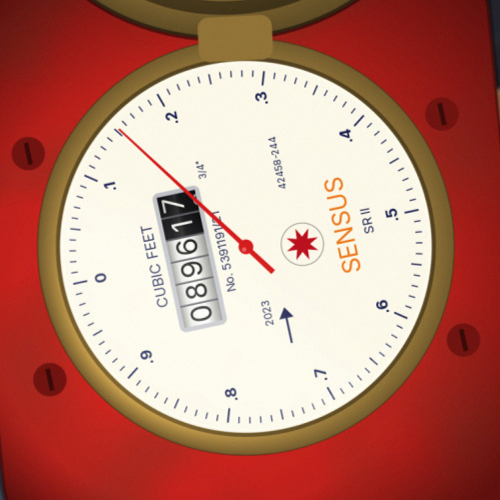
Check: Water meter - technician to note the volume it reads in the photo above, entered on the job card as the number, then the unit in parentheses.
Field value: 89617.15 (ft³)
